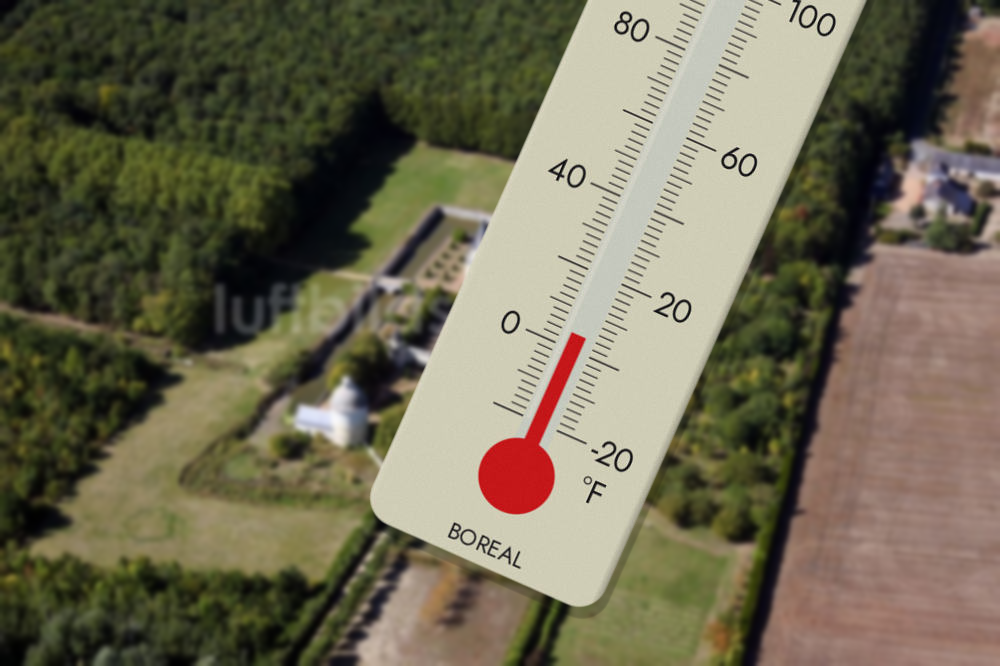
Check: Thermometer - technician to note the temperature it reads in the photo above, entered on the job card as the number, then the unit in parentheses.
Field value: 4 (°F)
